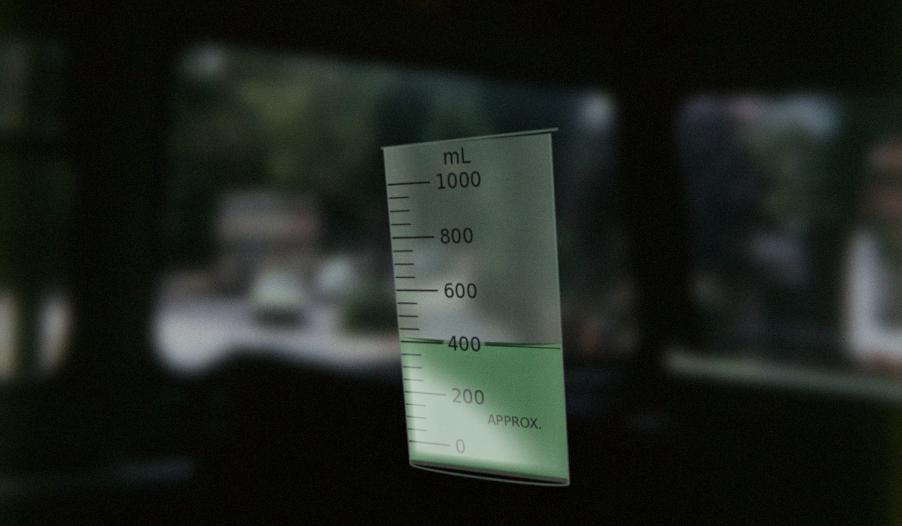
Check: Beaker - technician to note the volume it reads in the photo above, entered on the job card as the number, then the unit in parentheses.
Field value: 400 (mL)
